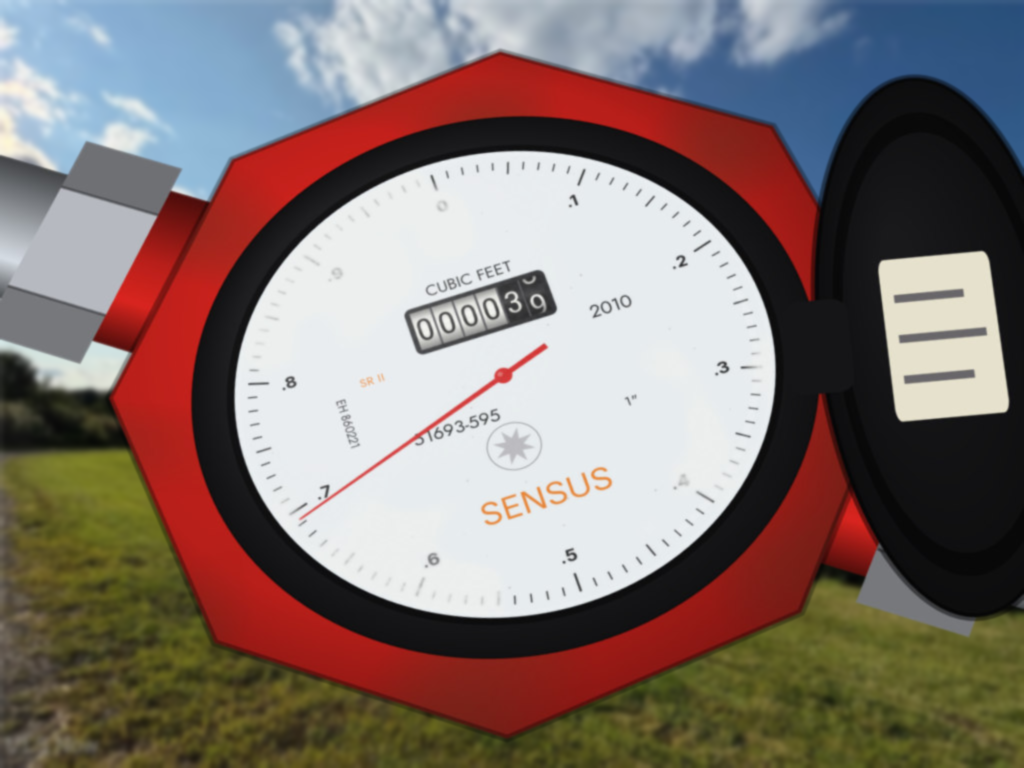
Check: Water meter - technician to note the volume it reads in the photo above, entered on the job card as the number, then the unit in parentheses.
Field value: 38.69 (ft³)
